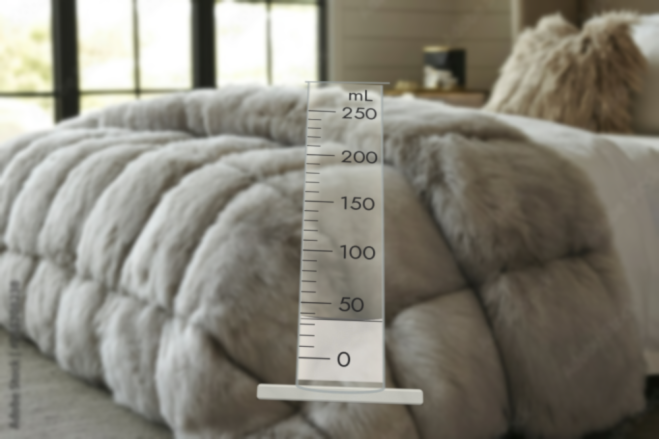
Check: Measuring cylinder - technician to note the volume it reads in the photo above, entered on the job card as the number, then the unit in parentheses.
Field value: 35 (mL)
